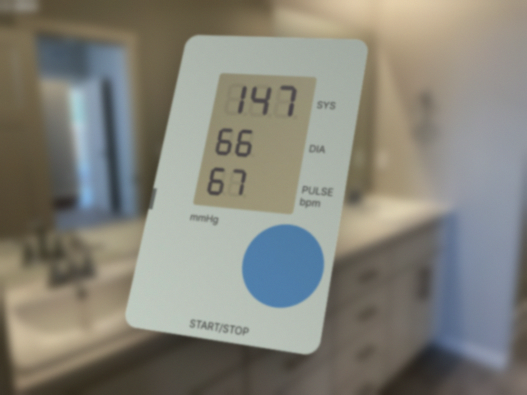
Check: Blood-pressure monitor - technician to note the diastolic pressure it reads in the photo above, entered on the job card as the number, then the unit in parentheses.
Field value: 66 (mmHg)
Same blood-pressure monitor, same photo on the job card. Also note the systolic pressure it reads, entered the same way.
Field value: 147 (mmHg)
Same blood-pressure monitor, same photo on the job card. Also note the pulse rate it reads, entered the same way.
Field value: 67 (bpm)
